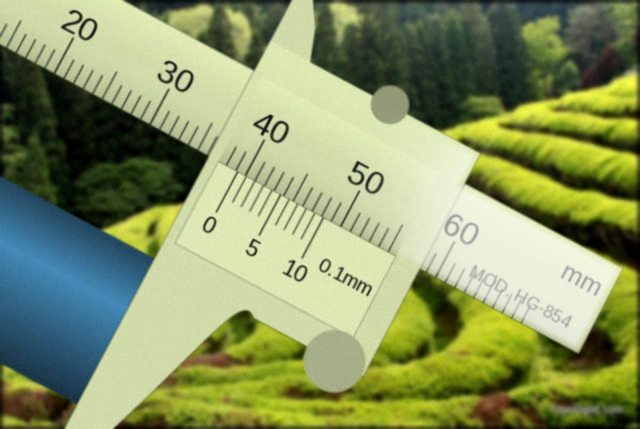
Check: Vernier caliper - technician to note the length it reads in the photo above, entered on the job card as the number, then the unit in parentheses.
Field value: 39.2 (mm)
